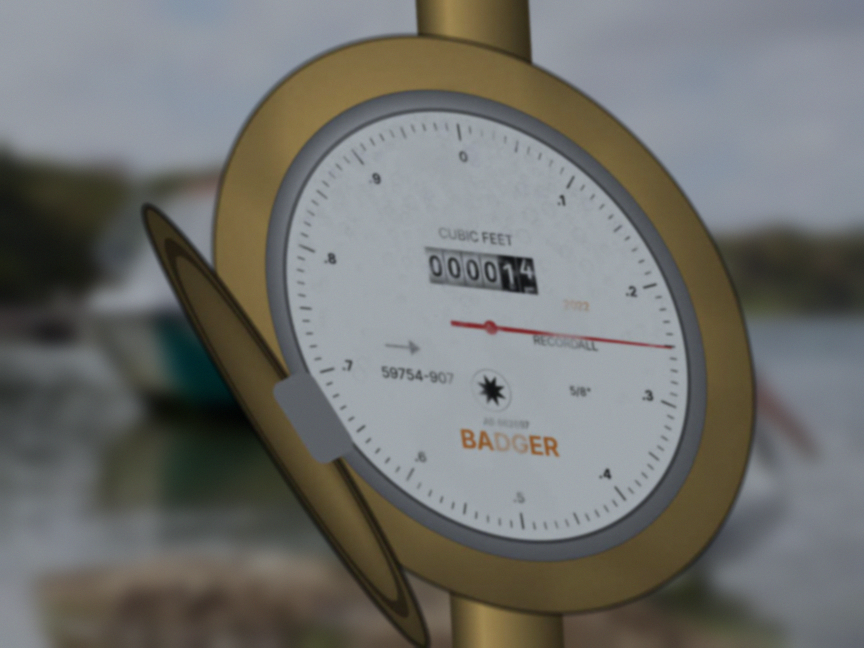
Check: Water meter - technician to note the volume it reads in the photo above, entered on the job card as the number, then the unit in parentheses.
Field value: 14.25 (ft³)
